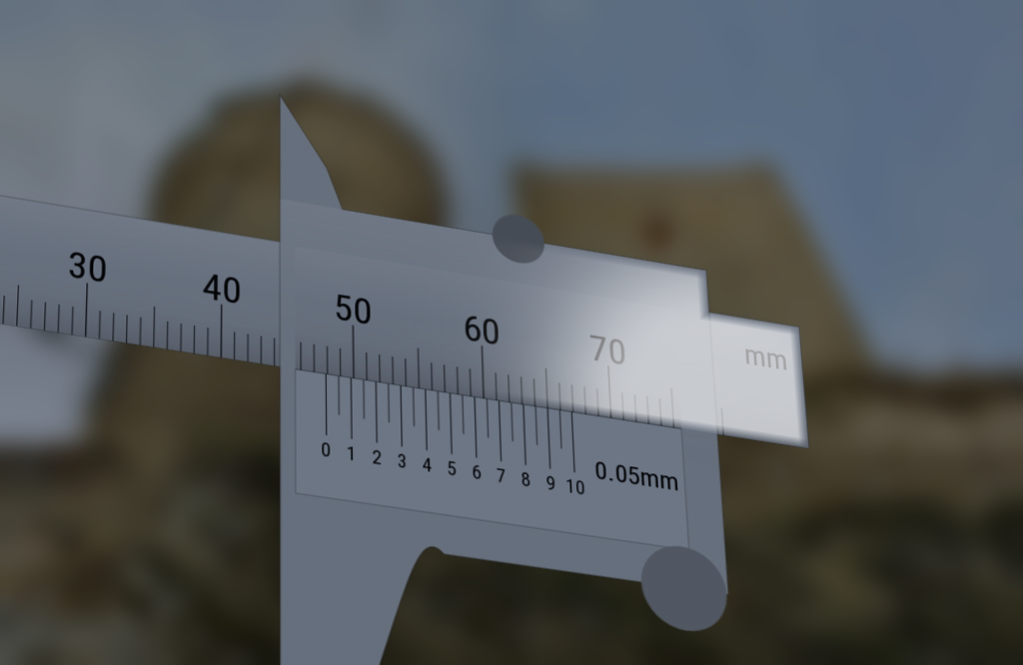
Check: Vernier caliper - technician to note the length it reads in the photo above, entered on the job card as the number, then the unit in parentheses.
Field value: 47.9 (mm)
